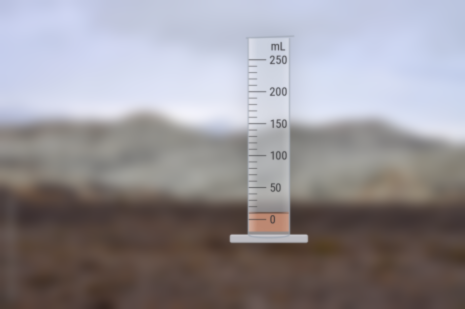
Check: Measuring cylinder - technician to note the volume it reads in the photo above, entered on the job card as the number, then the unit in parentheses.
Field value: 10 (mL)
